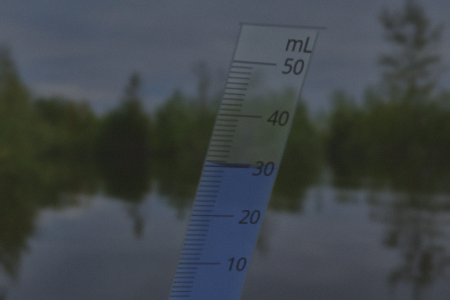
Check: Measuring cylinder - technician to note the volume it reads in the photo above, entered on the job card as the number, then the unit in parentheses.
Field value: 30 (mL)
